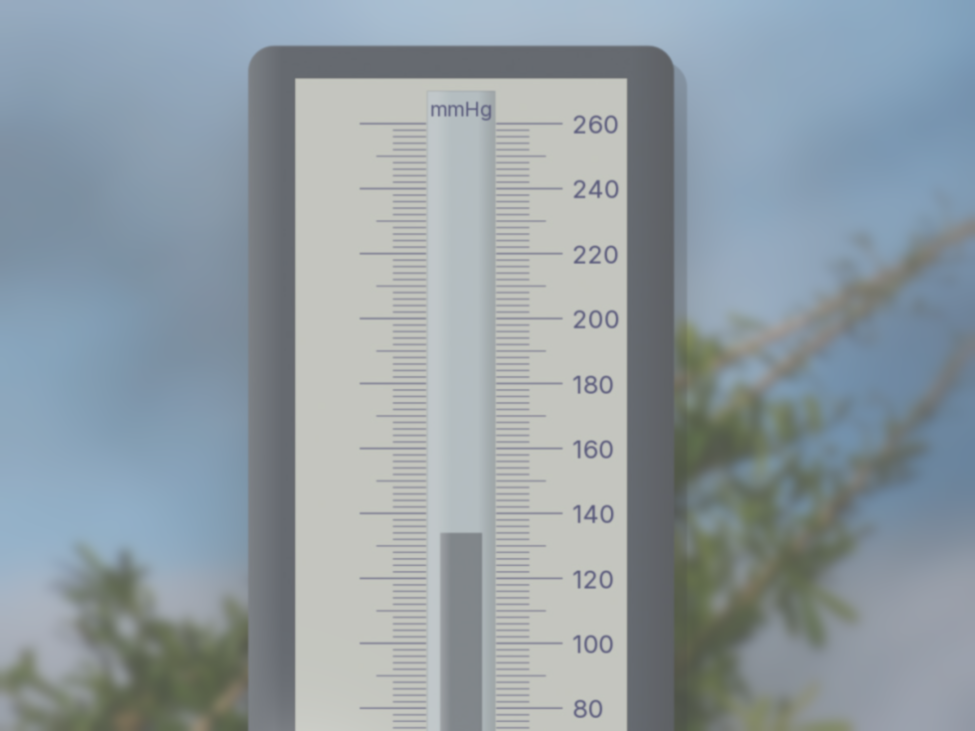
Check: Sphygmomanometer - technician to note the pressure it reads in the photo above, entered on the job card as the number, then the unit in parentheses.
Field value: 134 (mmHg)
